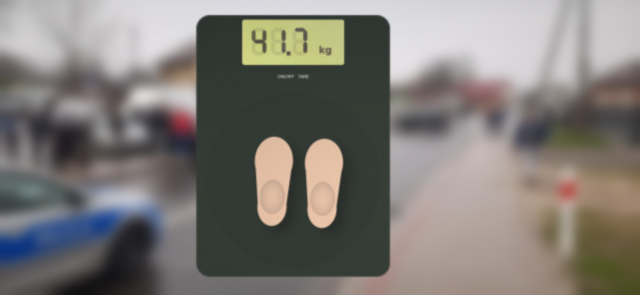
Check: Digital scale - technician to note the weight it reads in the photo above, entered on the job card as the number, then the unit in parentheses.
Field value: 41.7 (kg)
